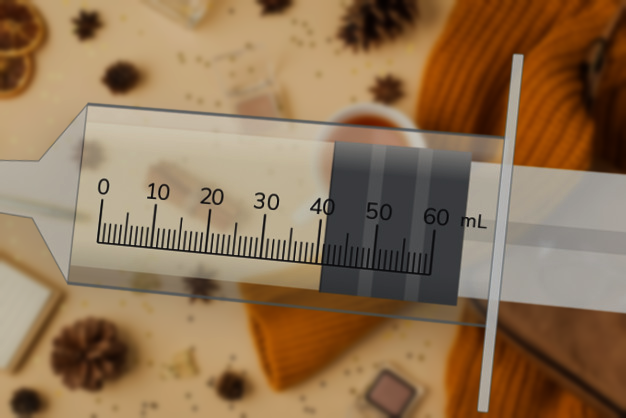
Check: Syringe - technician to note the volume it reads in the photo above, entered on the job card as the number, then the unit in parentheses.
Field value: 41 (mL)
